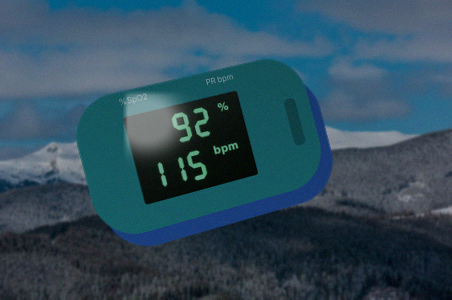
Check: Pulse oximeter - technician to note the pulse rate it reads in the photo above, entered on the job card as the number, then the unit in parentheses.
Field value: 115 (bpm)
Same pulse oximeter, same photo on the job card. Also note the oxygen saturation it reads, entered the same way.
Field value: 92 (%)
